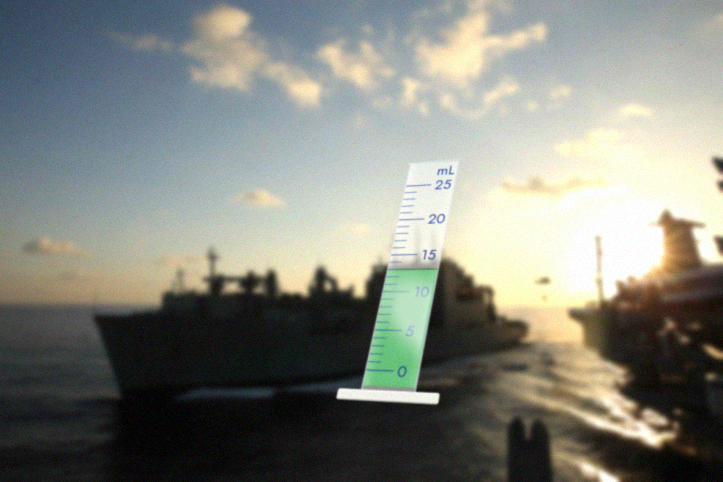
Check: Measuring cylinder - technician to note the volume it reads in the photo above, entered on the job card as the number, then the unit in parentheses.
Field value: 13 (mL)
